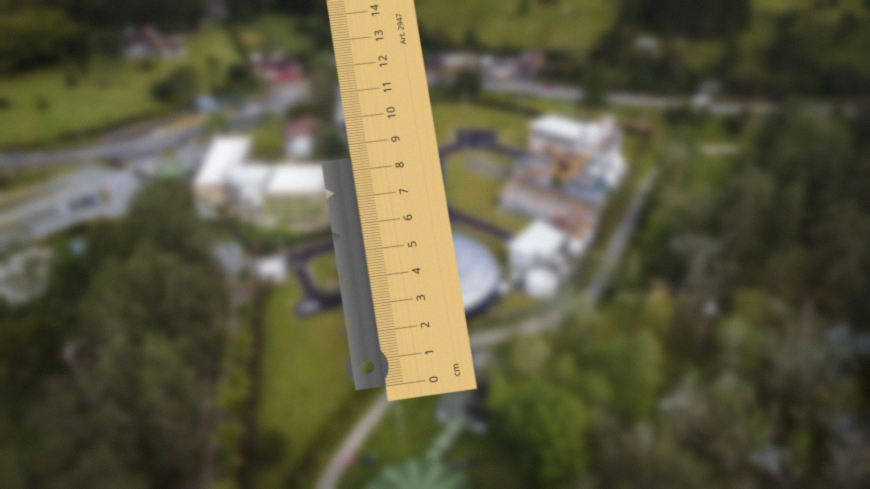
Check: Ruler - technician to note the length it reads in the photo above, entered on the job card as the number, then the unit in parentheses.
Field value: 8.5 (cm)
